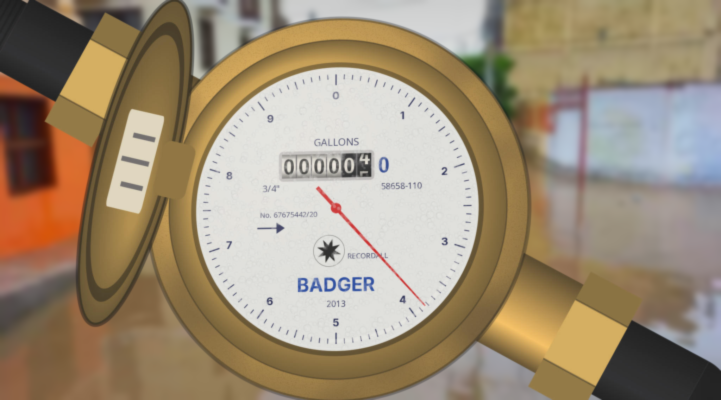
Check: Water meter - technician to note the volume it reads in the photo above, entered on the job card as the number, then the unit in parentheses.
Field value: 43.8 (gal)
